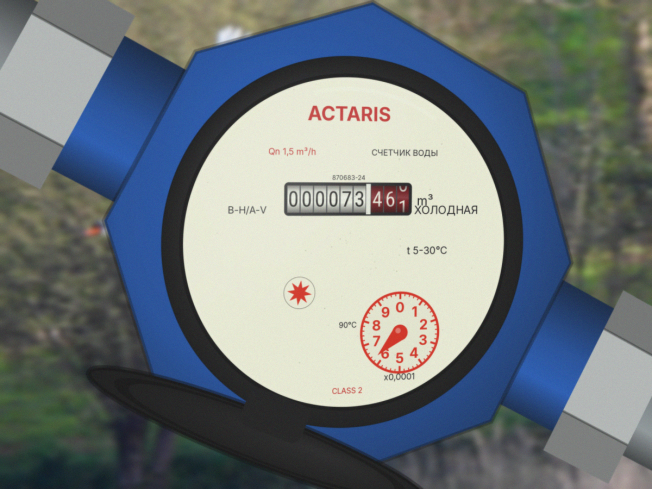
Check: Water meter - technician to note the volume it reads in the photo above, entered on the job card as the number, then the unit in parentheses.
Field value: 73.4606 (m³)
